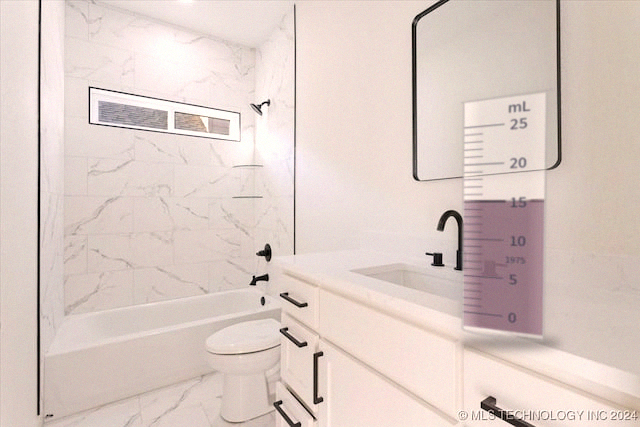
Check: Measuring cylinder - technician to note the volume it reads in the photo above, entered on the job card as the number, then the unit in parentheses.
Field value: 15 (mL)
